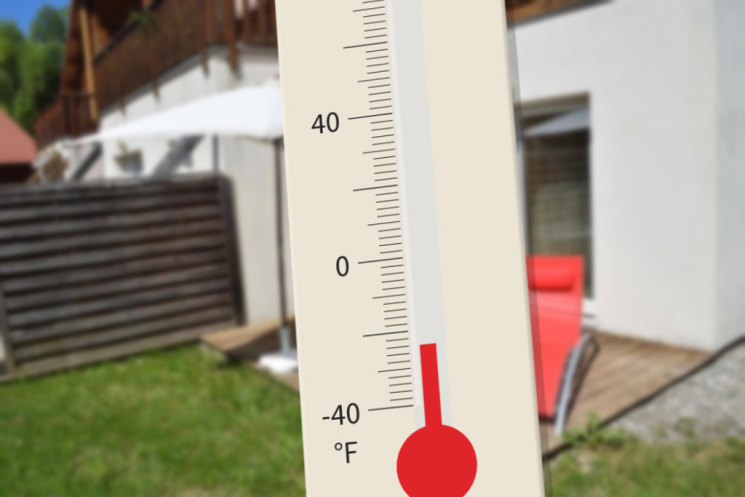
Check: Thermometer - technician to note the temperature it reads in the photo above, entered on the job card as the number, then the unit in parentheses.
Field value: -24 (°F)
